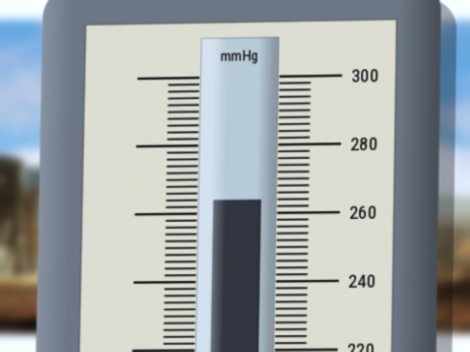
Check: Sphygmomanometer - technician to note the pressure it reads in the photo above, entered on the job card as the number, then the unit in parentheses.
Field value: 264 (mmHg)
